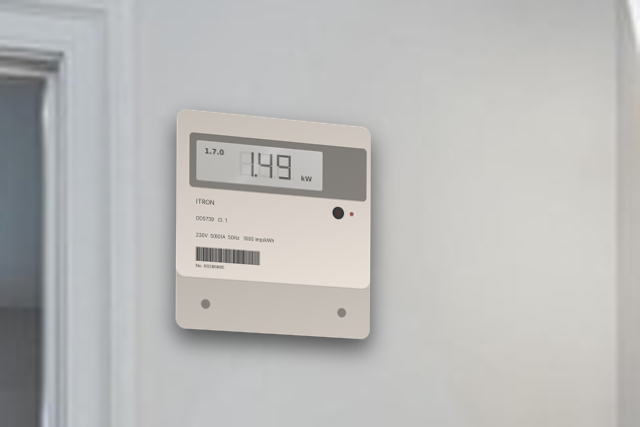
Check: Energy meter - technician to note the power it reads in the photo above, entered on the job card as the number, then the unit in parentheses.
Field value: 1.49 (kW)
